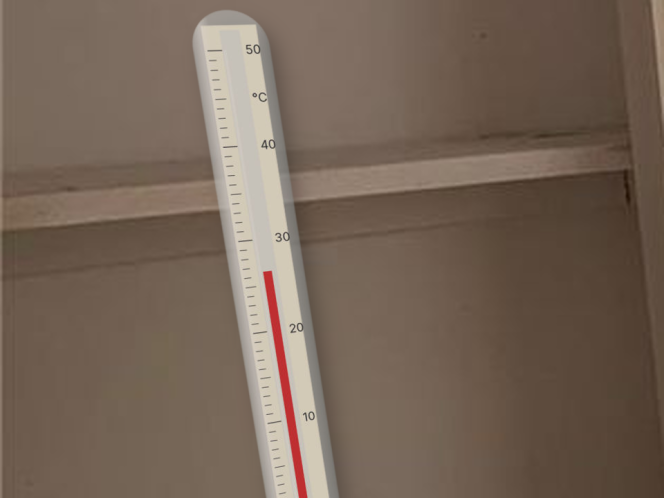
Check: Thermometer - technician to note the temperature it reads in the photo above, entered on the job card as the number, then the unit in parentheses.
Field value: 26.5 (°C)
